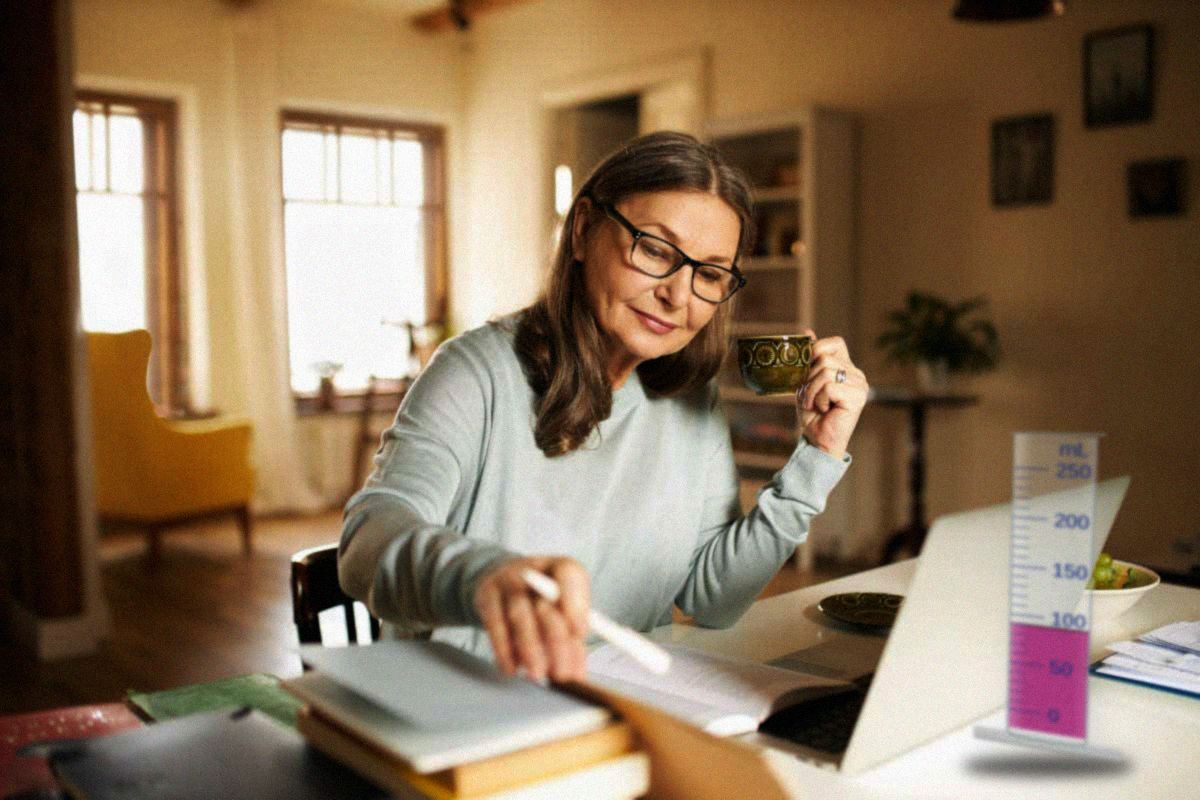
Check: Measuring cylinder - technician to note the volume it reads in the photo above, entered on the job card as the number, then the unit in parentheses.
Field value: 90 (mL)
